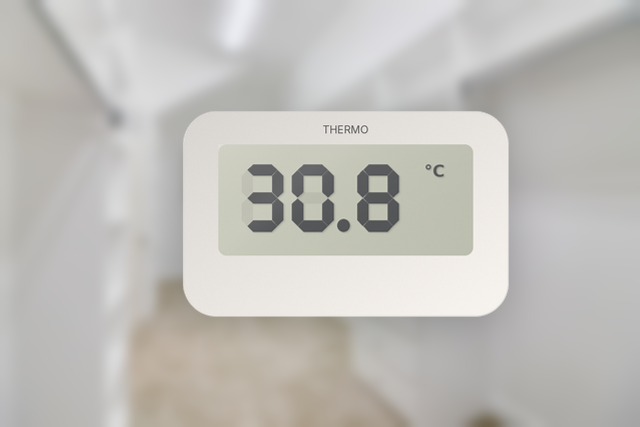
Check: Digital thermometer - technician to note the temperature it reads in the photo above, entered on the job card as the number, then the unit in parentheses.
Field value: 30.8 (°C)
